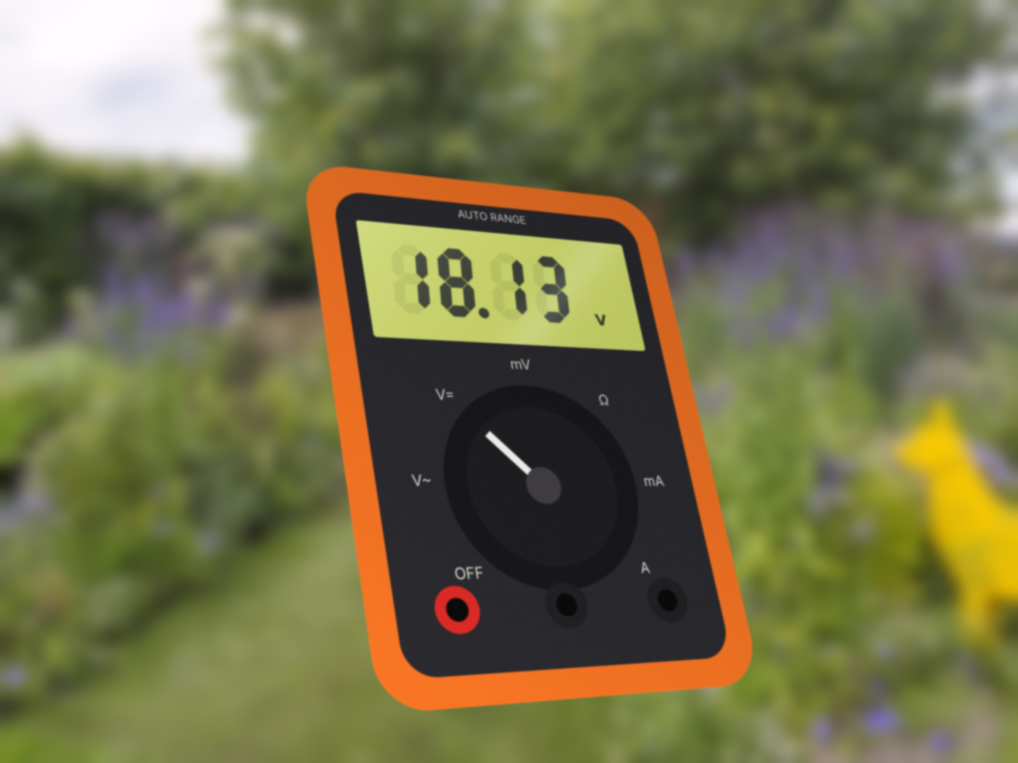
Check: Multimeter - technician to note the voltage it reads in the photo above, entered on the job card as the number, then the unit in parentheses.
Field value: 18.13 (V)
